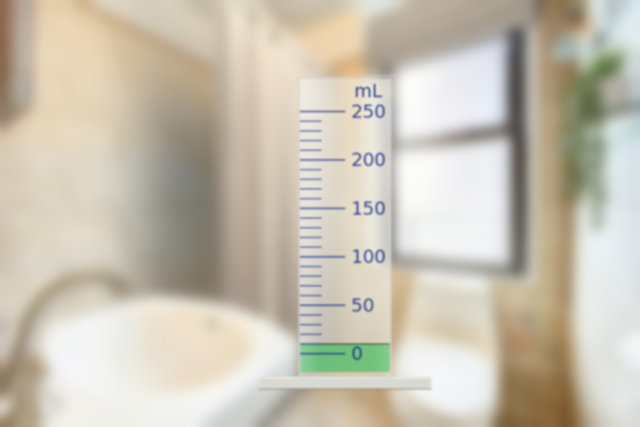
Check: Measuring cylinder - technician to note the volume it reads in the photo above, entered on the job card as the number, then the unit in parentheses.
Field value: 10 (mL)
